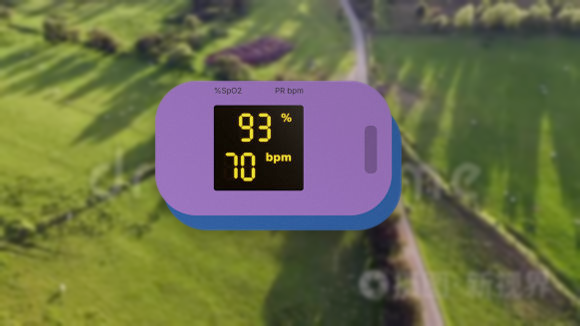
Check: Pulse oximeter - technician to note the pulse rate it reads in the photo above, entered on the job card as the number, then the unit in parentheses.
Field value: 70 (bpm)
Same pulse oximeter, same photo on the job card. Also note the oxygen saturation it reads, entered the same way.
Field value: 93 (%)
